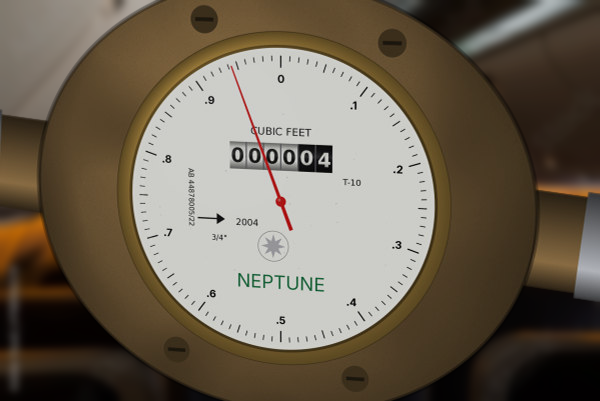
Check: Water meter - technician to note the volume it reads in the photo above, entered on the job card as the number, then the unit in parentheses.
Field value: 3.94 (ft³)
